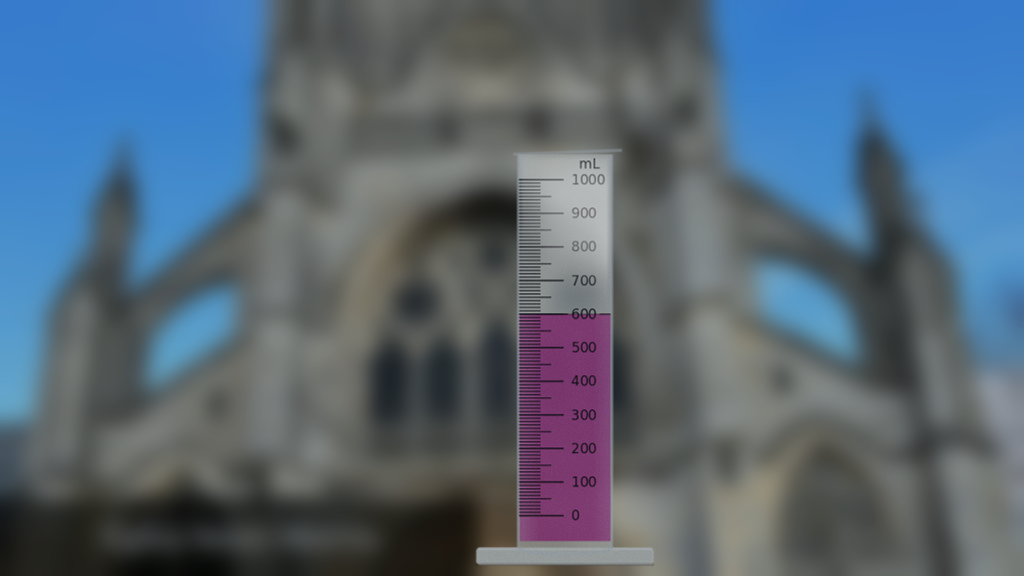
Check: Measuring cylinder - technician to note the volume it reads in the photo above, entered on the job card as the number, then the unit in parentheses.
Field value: 600 (mL)
